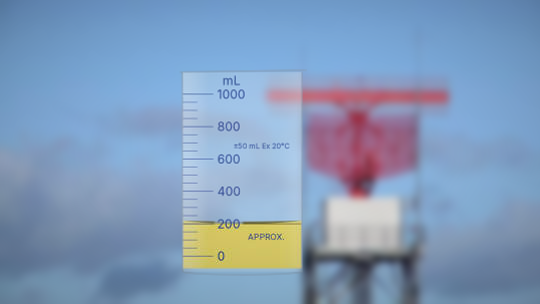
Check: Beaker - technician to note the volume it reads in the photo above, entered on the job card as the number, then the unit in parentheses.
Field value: 200 (mL)
